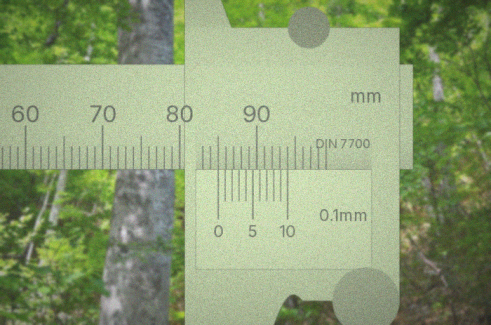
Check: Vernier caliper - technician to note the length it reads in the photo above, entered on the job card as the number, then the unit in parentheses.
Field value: 85.0 (mm)
